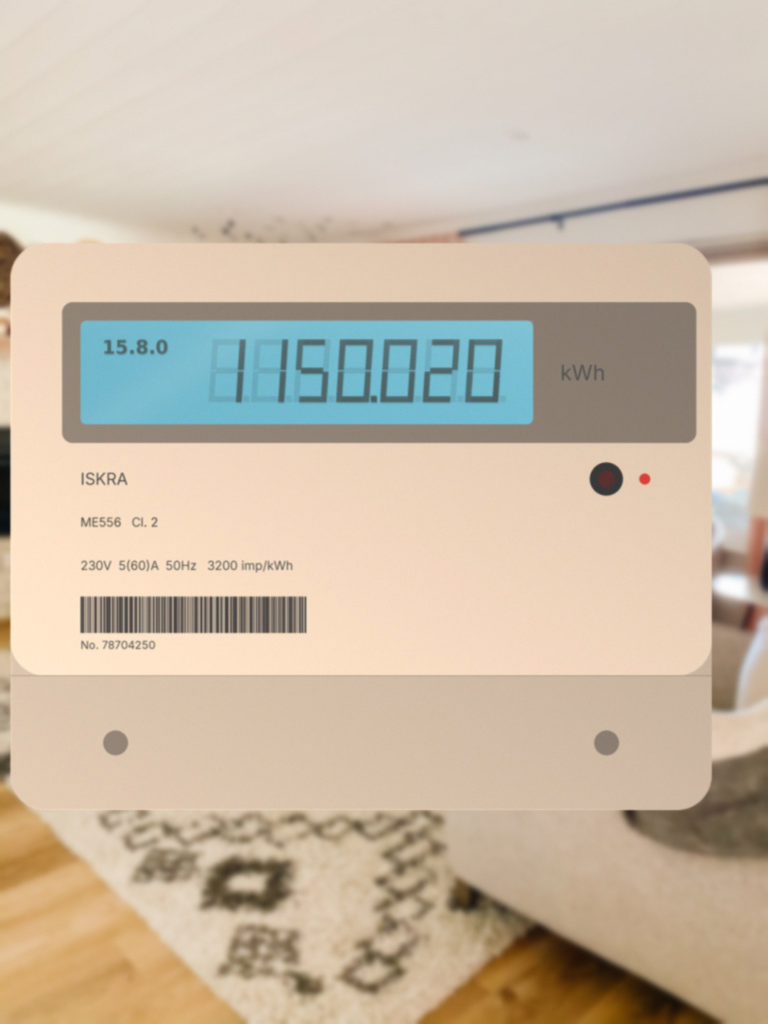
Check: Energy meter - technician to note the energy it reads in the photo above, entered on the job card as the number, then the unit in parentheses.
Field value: 1150.020 (kWh)
